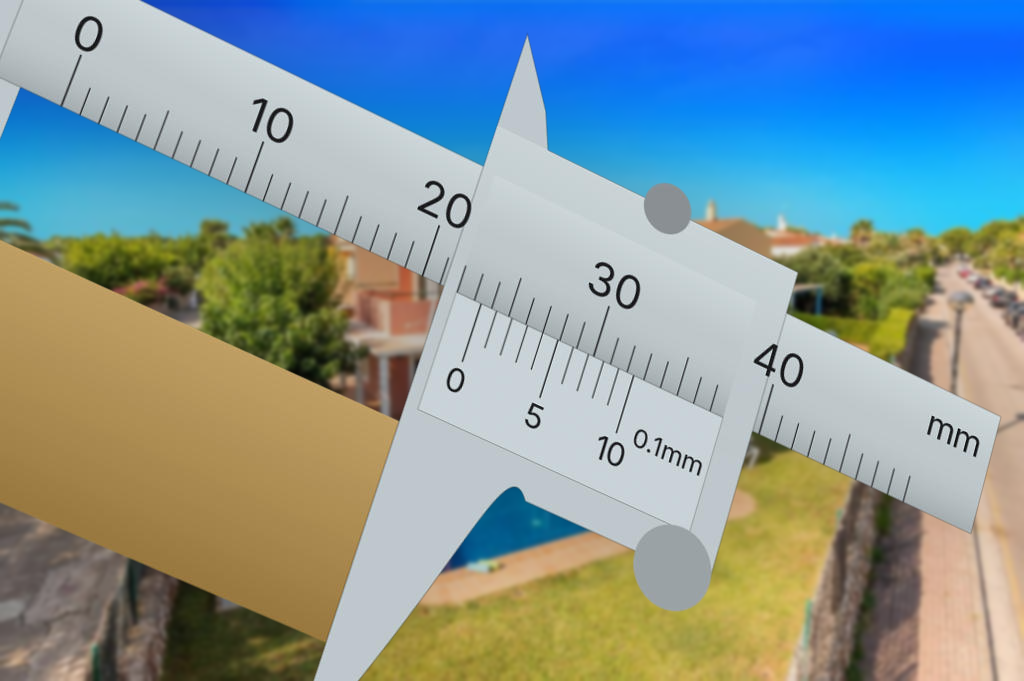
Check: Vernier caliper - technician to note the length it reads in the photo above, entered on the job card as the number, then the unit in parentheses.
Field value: 23.4 (mm)
